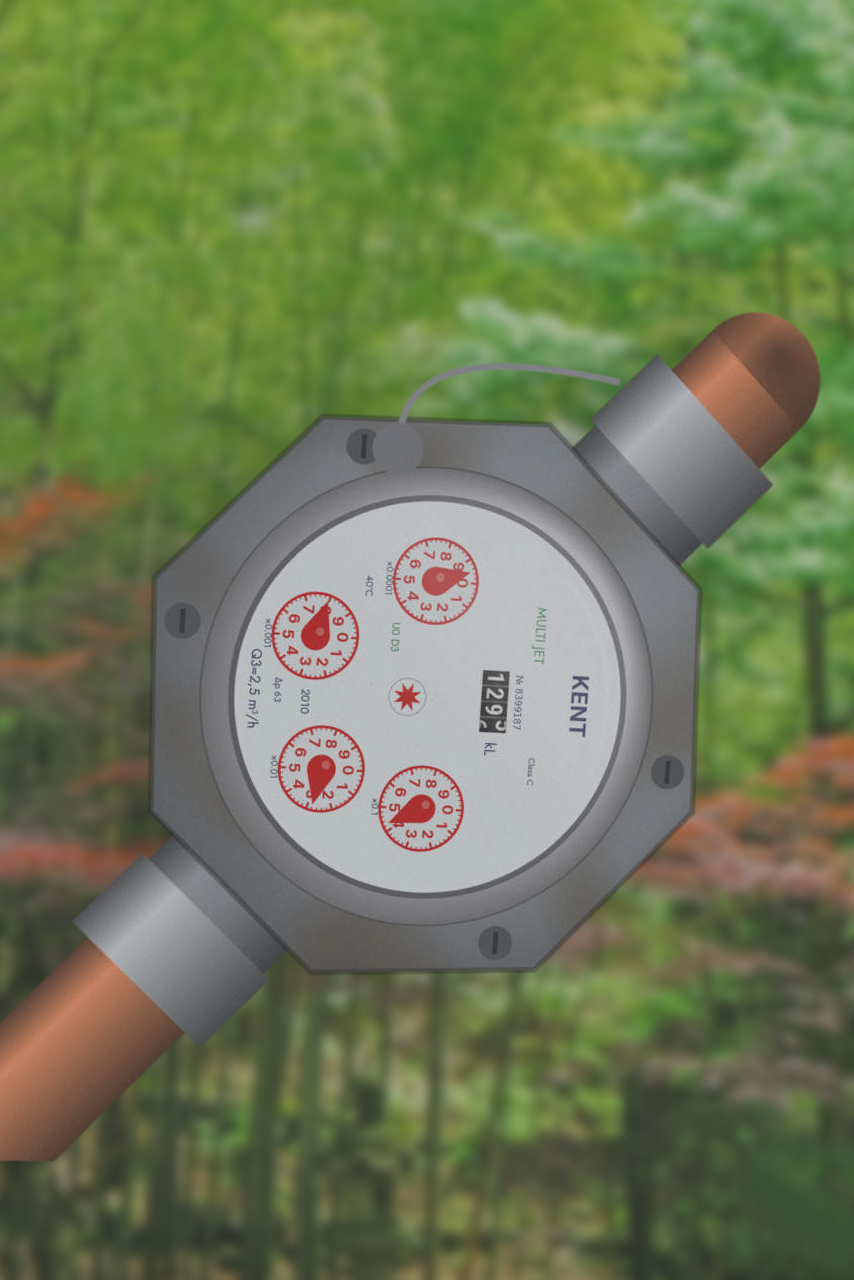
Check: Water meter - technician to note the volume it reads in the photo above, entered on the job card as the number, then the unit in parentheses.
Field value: 1295.4279 (kL)
